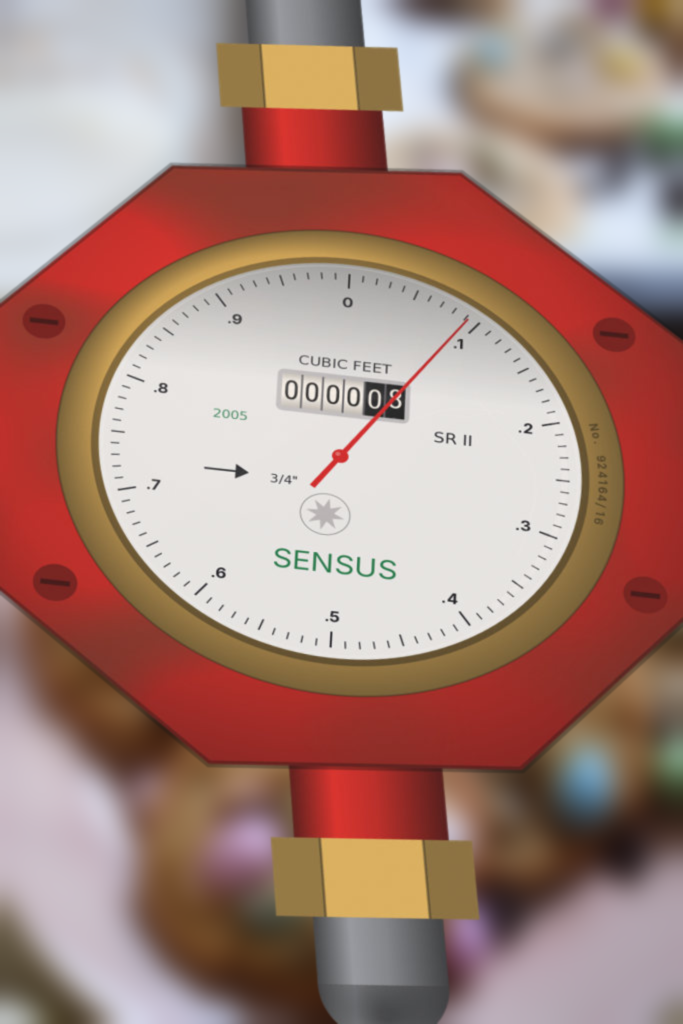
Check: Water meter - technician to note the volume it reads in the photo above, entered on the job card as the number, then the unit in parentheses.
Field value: 8.09 (ft³)
